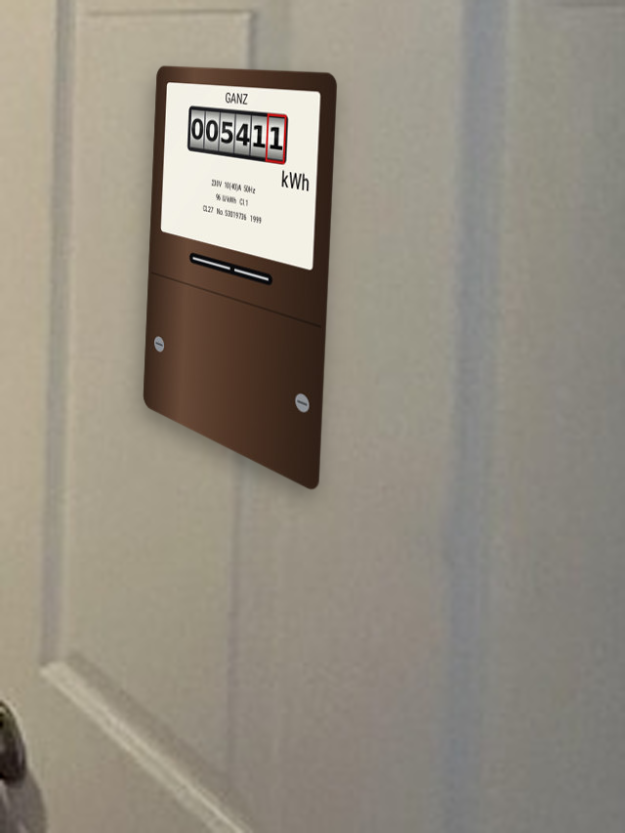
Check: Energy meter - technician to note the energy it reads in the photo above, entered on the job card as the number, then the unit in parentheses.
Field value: 541.1 (kWh)
